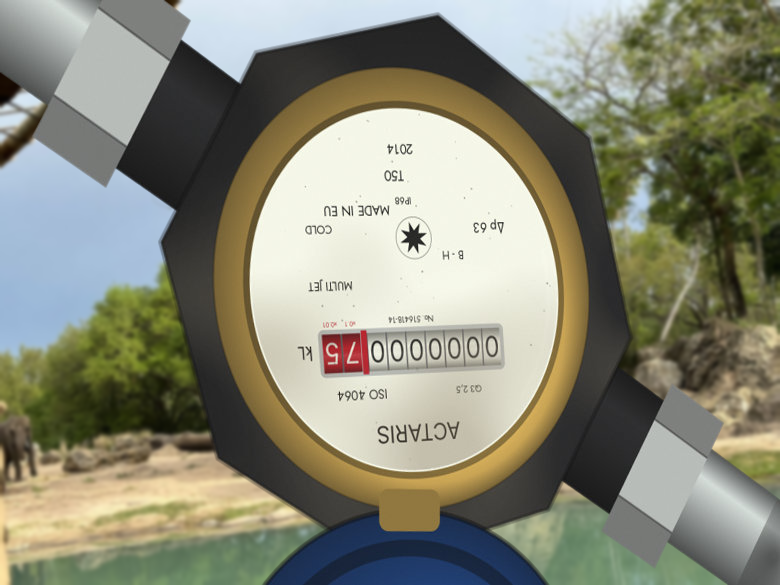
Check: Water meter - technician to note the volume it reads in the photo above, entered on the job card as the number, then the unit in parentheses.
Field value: 0.75 (kL)
